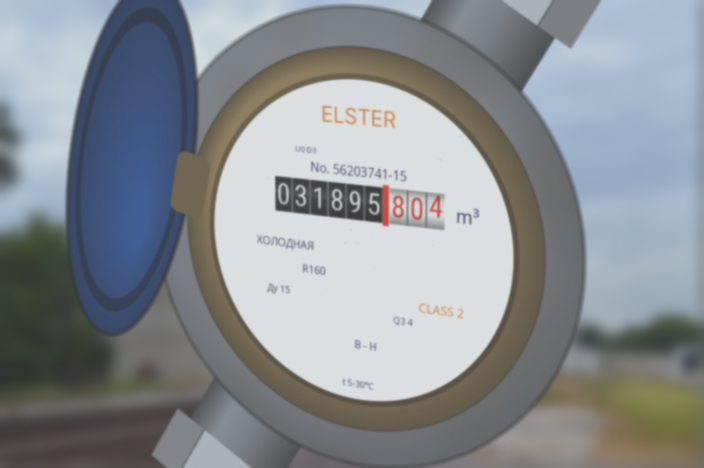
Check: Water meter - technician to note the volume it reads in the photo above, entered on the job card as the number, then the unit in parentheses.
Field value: 31895.804 (m³)
